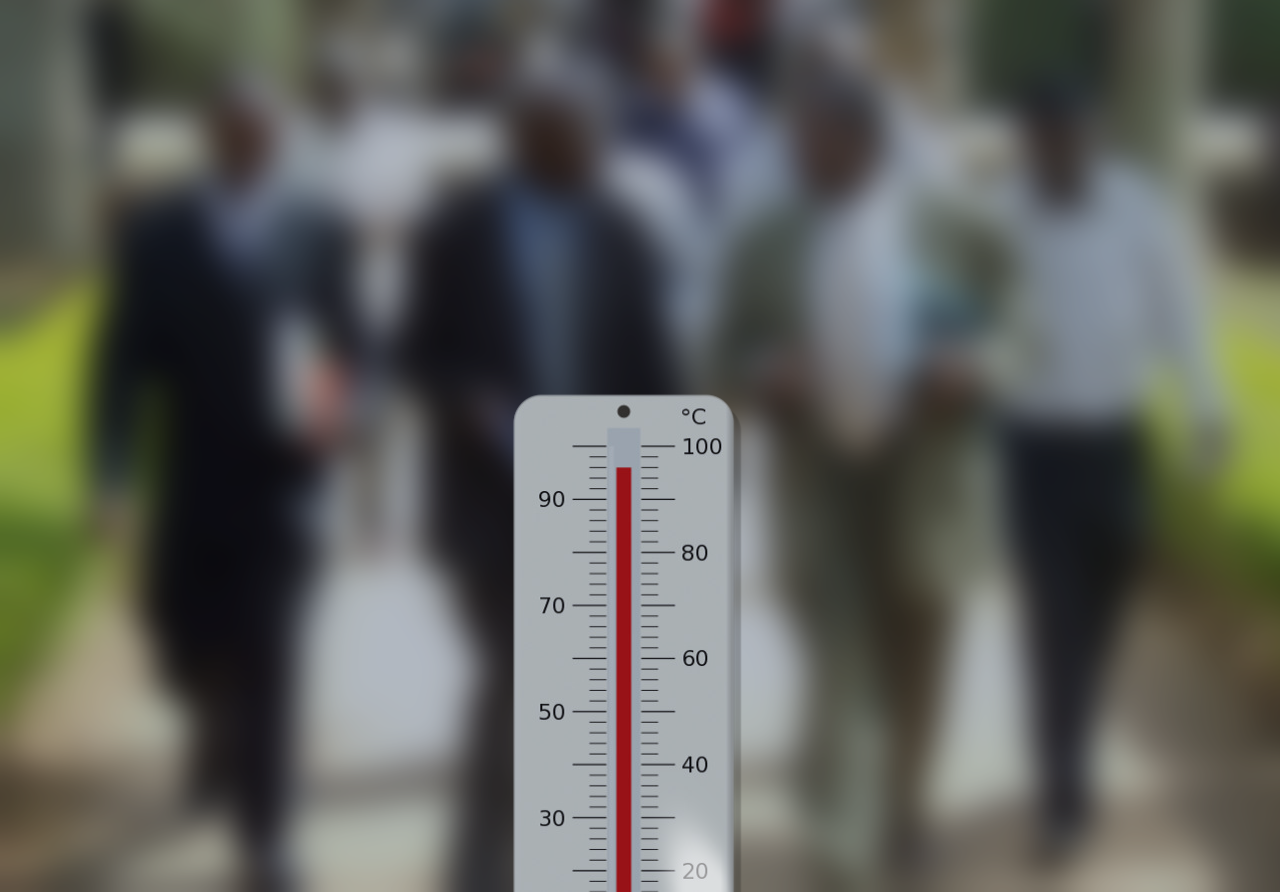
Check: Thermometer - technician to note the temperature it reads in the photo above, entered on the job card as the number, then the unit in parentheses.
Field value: 96 (°C)
